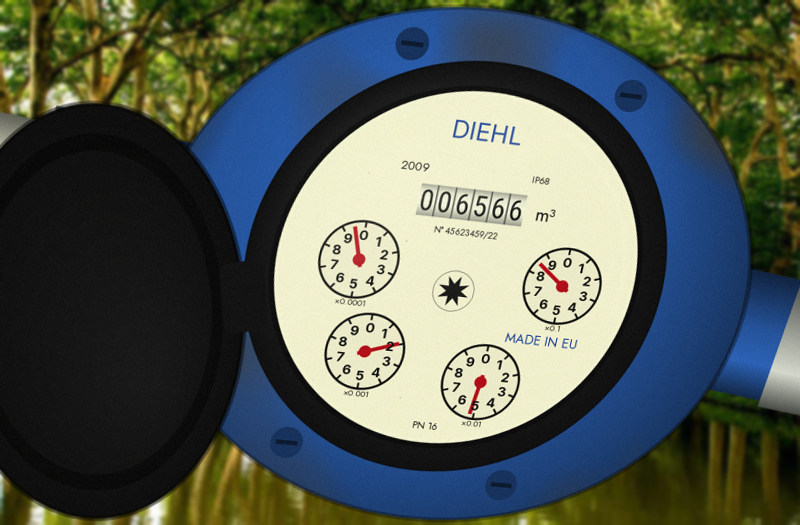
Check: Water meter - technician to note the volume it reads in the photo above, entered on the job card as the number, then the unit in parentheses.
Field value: 6566.8519 (m³)
